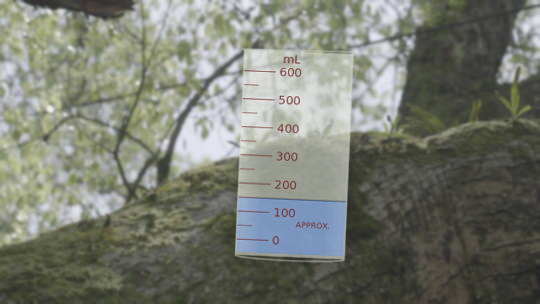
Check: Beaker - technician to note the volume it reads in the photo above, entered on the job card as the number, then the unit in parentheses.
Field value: 150 (mL)
